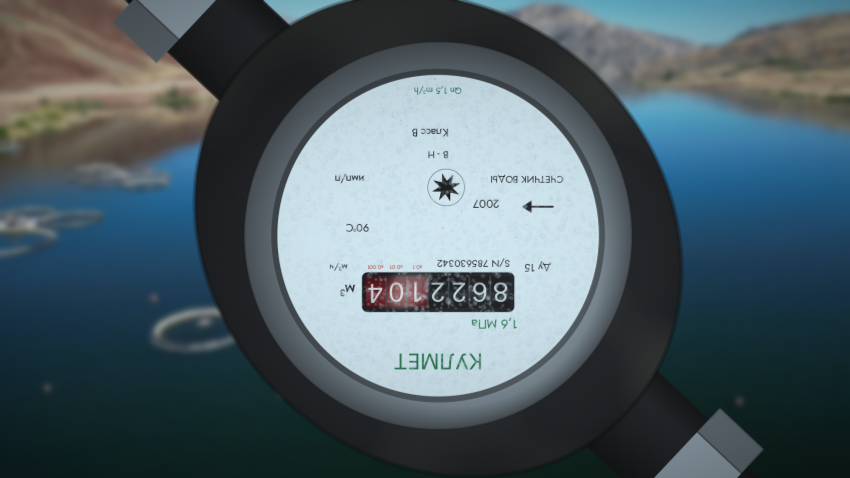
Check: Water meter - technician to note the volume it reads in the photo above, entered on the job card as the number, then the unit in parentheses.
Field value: 8622.104 (m³)
